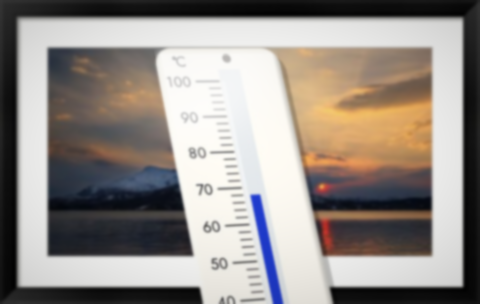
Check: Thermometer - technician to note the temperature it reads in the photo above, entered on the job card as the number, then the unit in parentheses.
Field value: 68 (°C)
